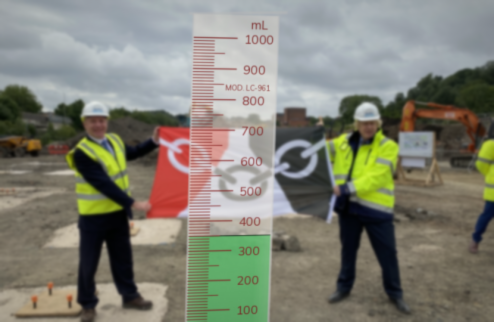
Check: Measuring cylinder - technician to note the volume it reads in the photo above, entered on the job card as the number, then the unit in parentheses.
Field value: 350 (mL)
